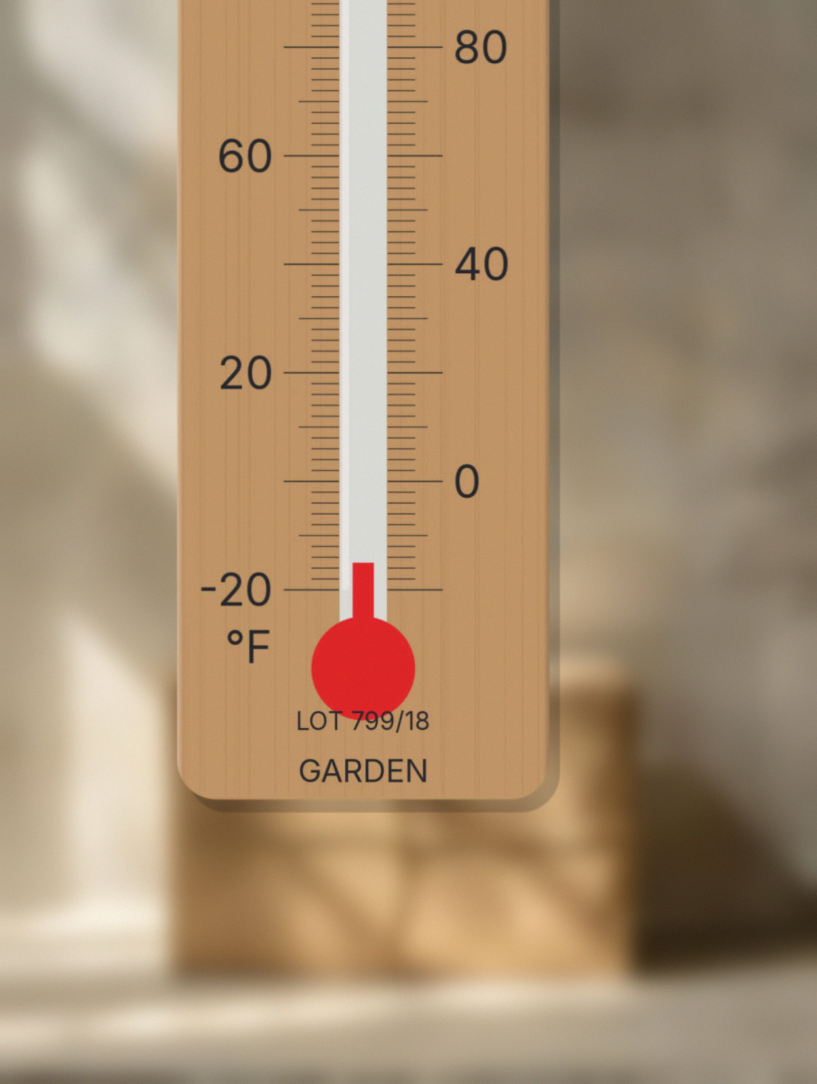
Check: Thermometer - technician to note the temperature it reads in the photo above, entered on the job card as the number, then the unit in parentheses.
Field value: -15 (°F)
